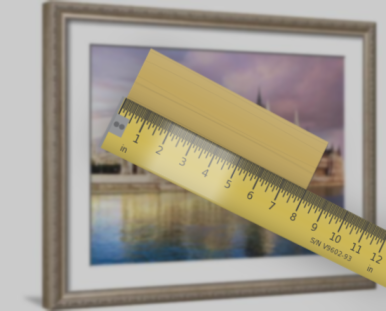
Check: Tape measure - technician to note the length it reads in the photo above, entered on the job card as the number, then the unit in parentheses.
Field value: 8 (in)
